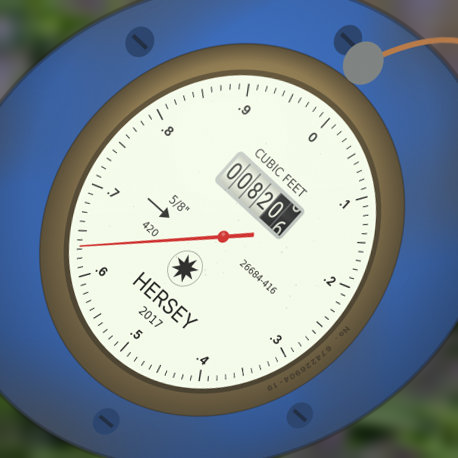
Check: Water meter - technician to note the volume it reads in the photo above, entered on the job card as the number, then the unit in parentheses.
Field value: 8205.63 (ft³)
